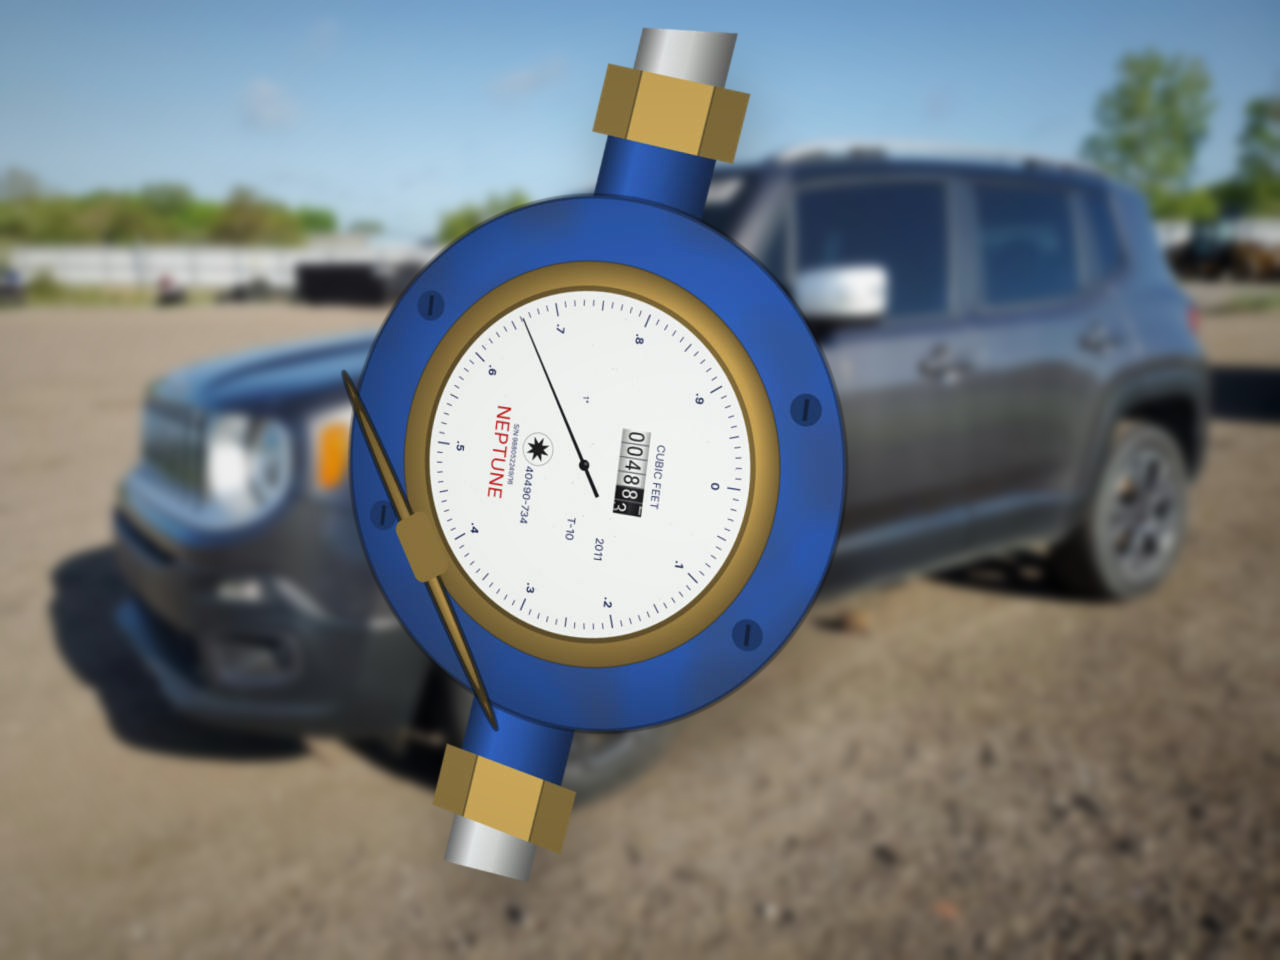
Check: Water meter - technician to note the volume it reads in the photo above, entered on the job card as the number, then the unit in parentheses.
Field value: 4882.66 (ft³)
